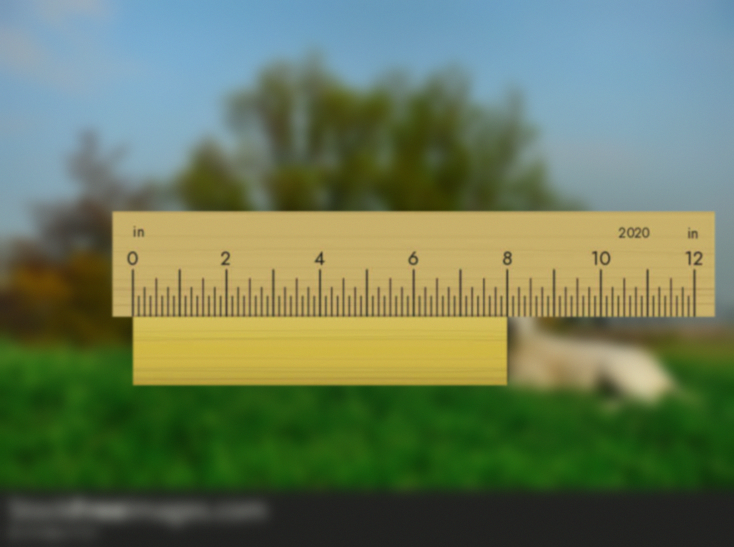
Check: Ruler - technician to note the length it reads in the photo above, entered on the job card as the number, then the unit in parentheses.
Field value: 8 (in)
